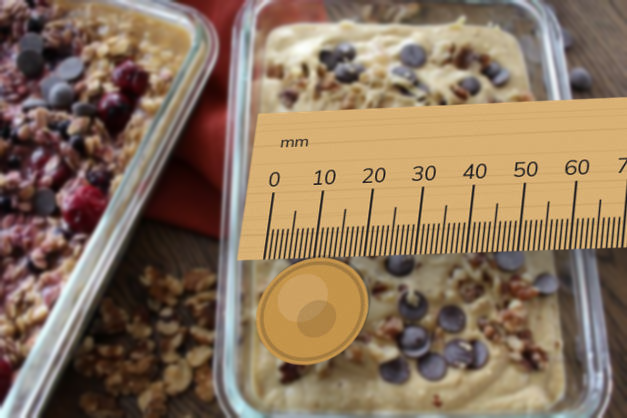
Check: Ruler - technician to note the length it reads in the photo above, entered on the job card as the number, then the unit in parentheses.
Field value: 22 (mm)
